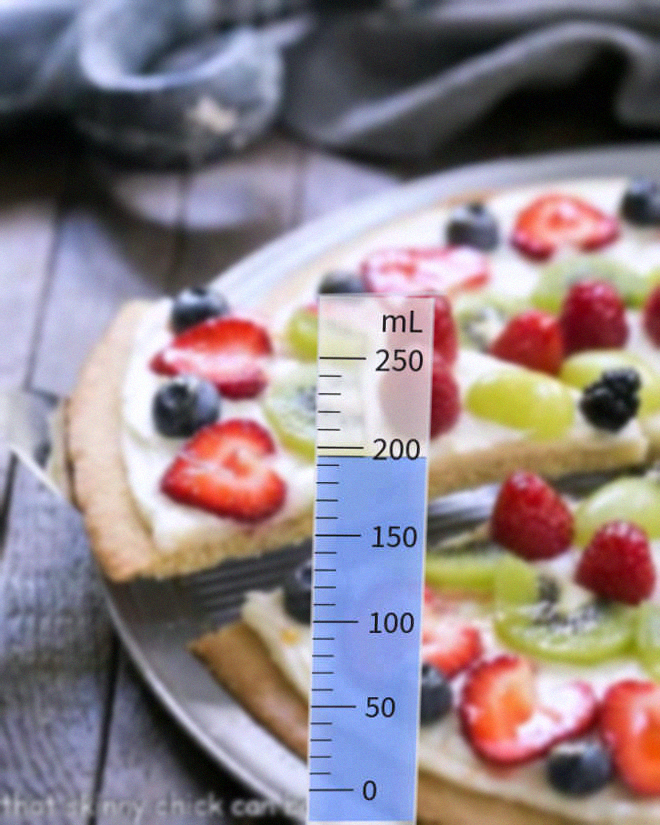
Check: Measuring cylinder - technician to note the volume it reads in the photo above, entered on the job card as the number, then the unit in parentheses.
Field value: 195 (mL)
